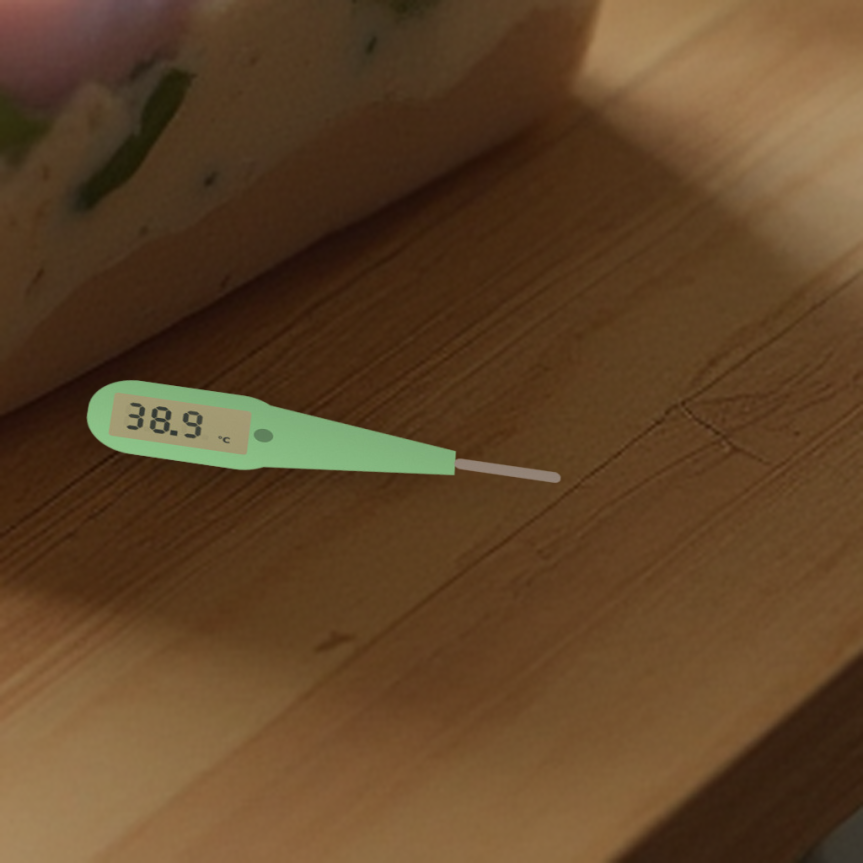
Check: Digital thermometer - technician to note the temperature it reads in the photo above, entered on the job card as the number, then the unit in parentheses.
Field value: 38.9 (°C)
